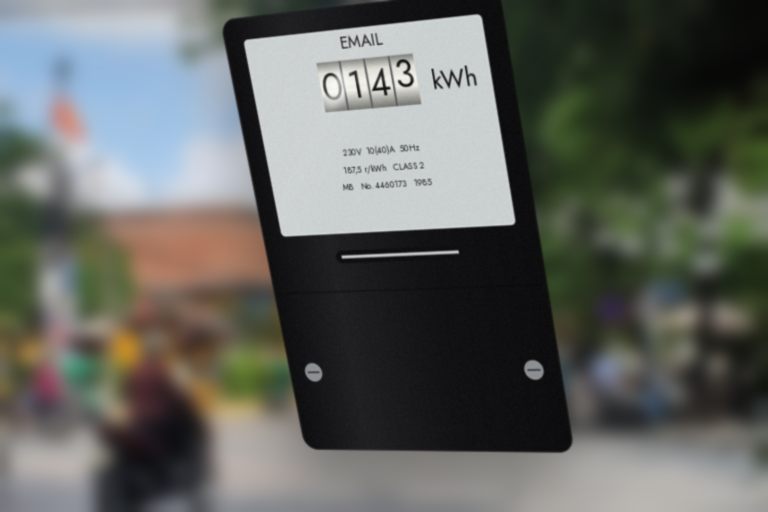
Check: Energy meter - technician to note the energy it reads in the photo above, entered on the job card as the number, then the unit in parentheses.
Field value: 143 (kWh)
